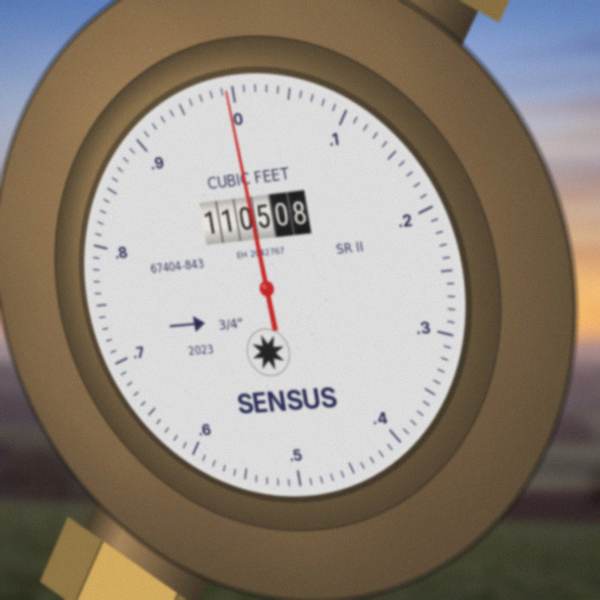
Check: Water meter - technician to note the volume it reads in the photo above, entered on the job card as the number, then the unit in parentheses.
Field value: 110507.99 (ft³)
